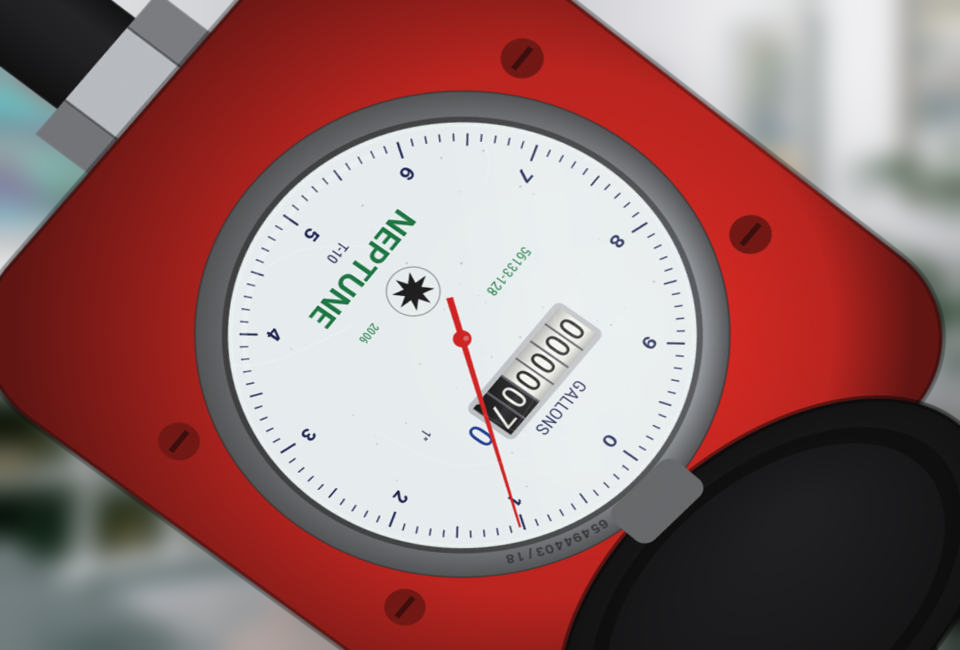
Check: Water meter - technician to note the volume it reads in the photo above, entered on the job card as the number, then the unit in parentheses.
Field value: 71.0 (gal)
